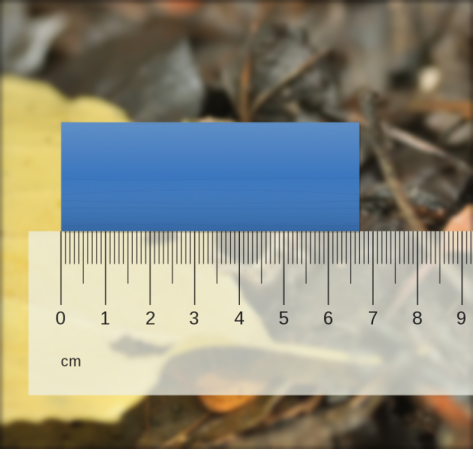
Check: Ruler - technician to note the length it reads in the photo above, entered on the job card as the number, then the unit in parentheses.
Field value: 6.7 (cm)
